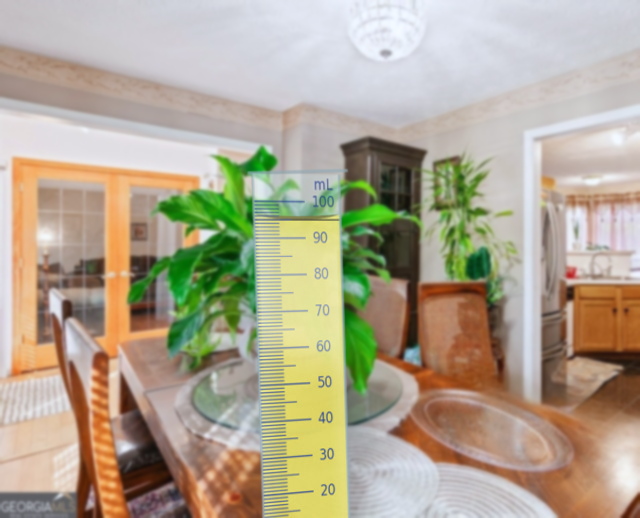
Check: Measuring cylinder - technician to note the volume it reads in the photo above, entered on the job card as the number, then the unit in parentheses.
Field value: 95 (mL)
